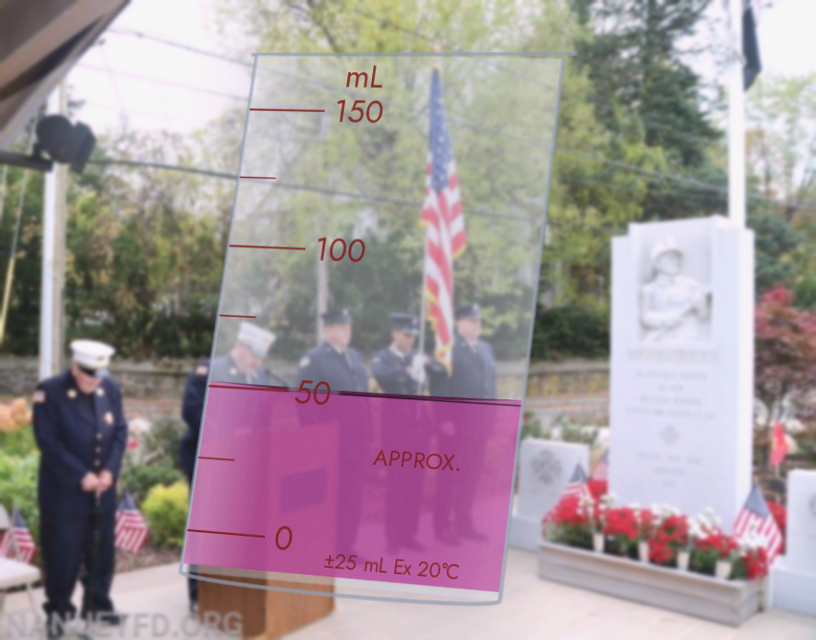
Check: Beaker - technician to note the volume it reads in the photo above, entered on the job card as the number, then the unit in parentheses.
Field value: 50 (mL)
